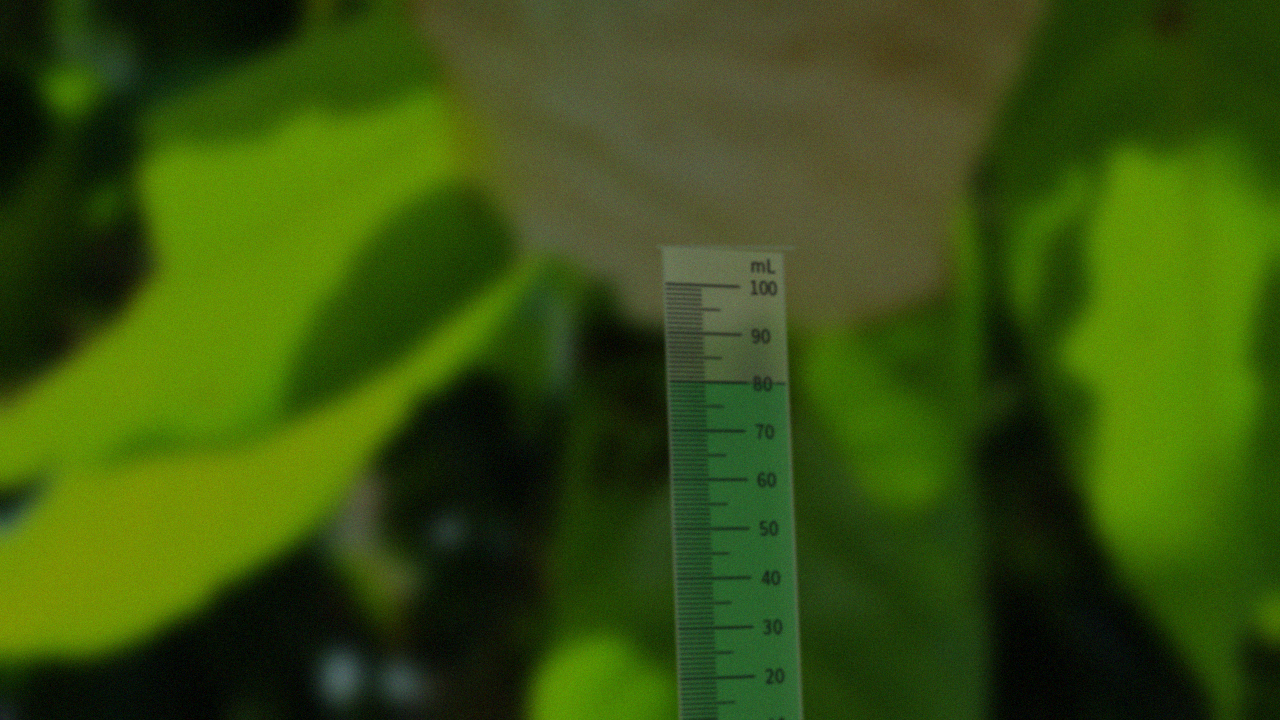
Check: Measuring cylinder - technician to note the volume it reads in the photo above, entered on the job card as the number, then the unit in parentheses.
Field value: 80 (mL)
